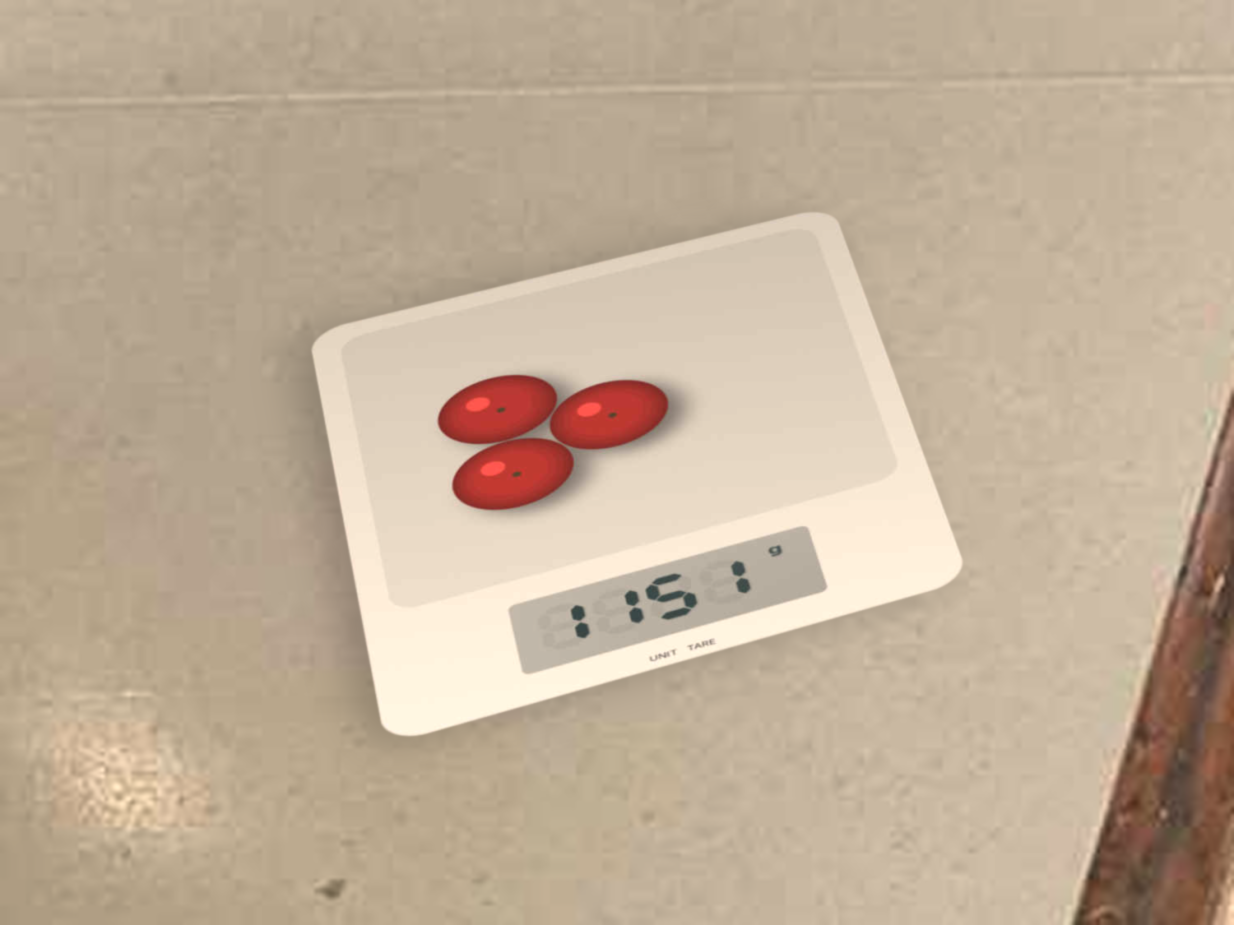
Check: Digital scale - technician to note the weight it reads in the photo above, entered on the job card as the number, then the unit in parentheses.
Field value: 1151 (g)
